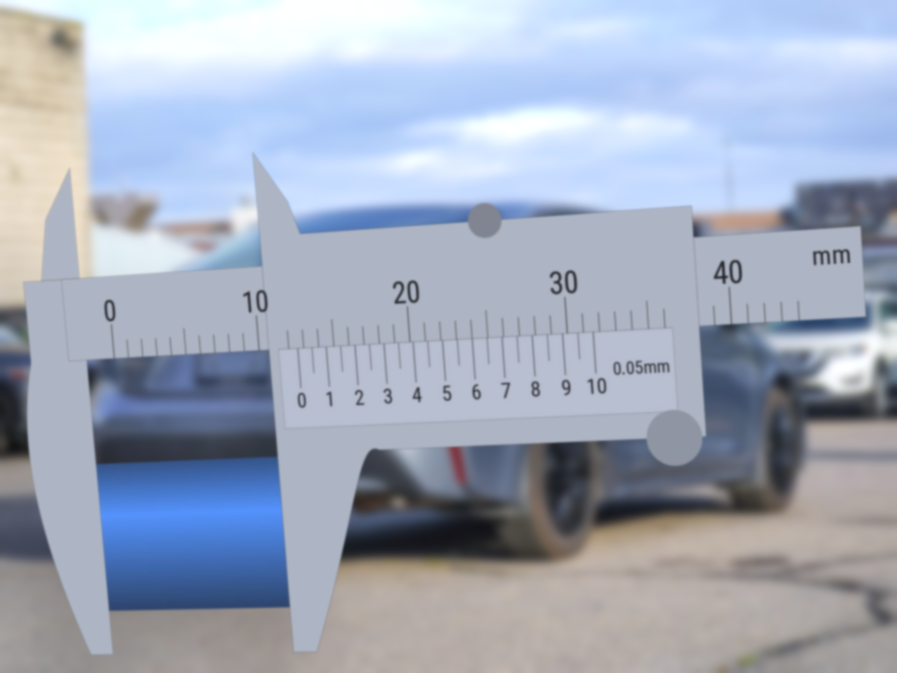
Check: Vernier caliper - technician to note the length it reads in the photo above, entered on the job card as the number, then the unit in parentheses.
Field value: 12.6 (mm)
